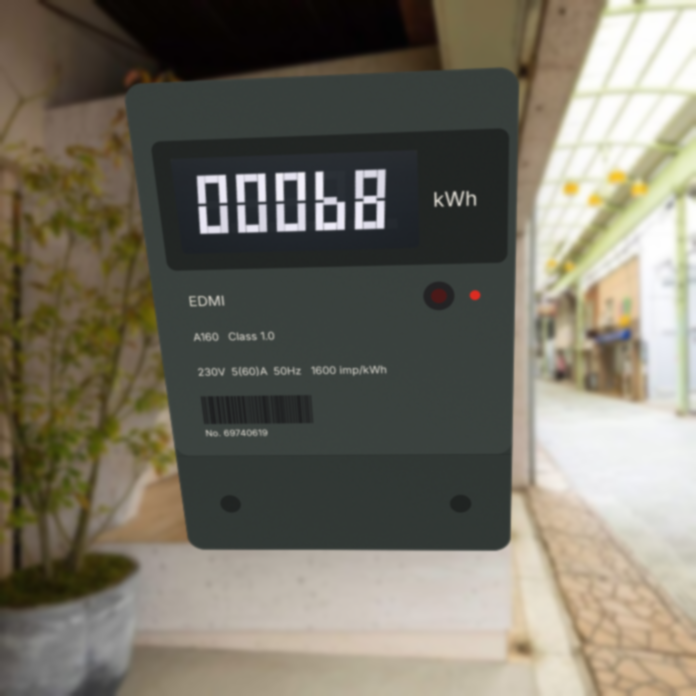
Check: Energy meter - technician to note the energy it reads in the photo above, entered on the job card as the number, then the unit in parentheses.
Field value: 68 (kWh)
